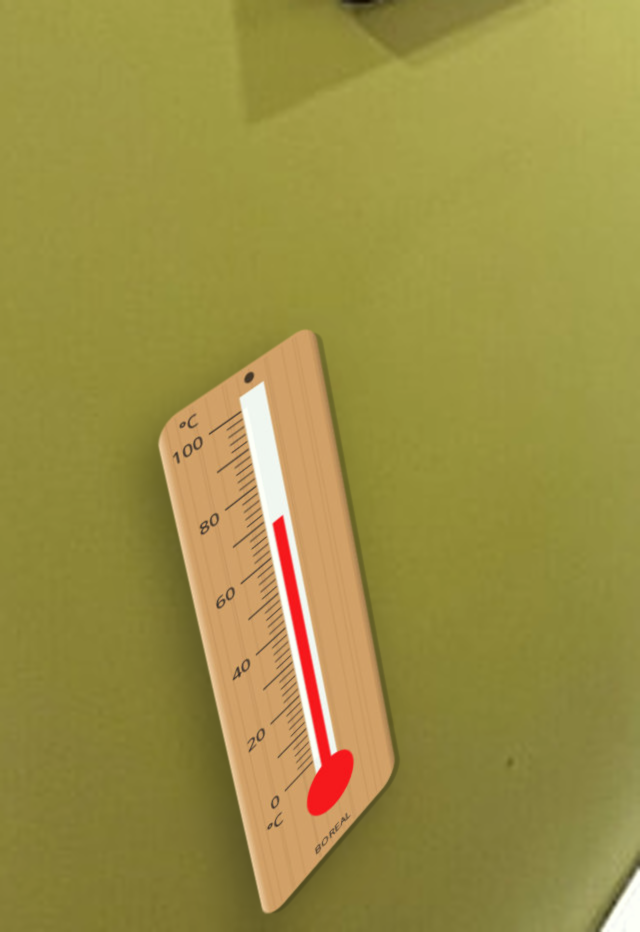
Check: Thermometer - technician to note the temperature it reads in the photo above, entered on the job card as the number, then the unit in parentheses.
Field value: 68 (°C)
